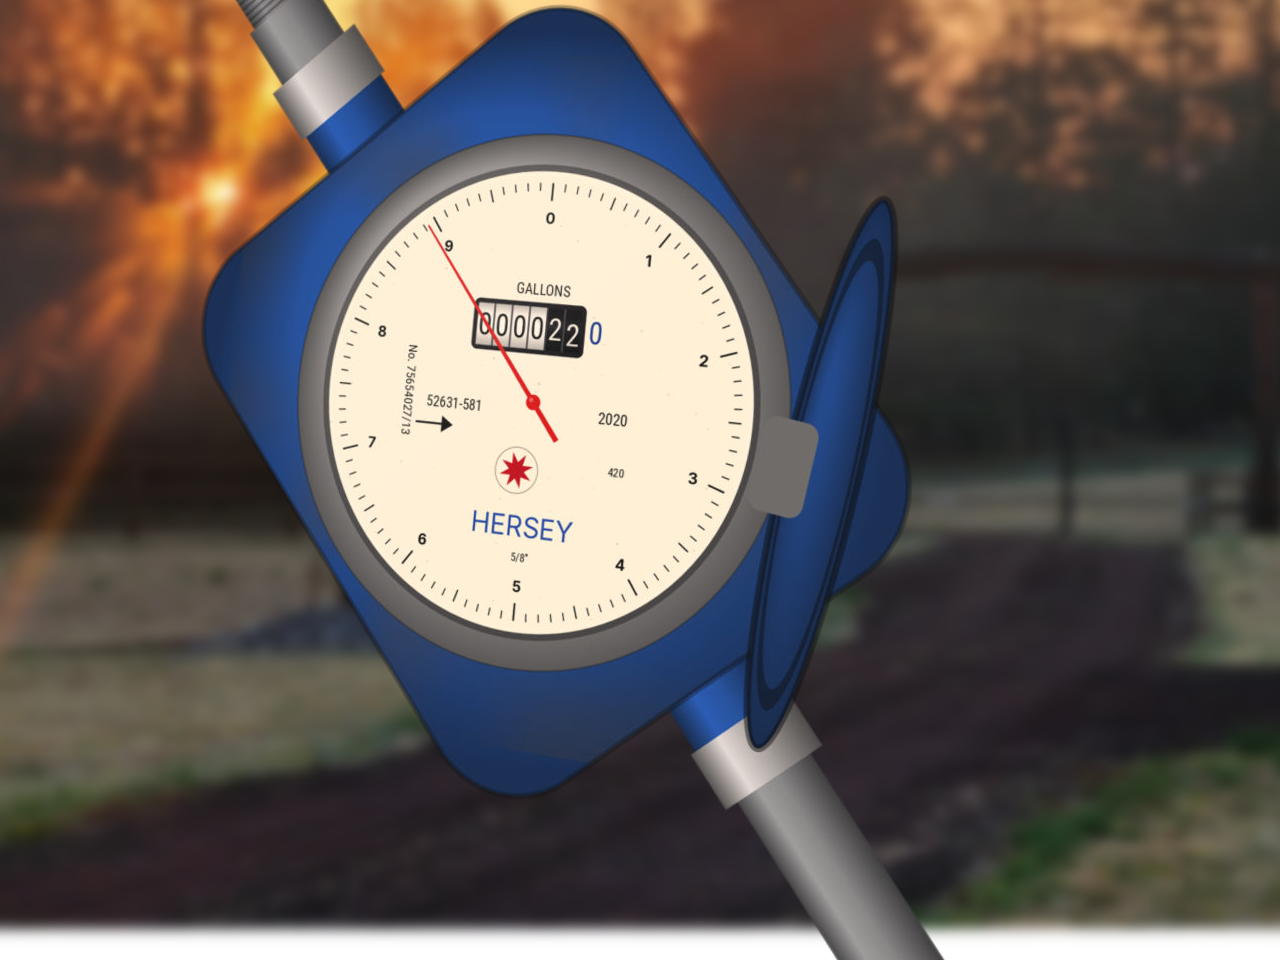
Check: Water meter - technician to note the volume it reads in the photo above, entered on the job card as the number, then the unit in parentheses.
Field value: 218.9 (gal)
